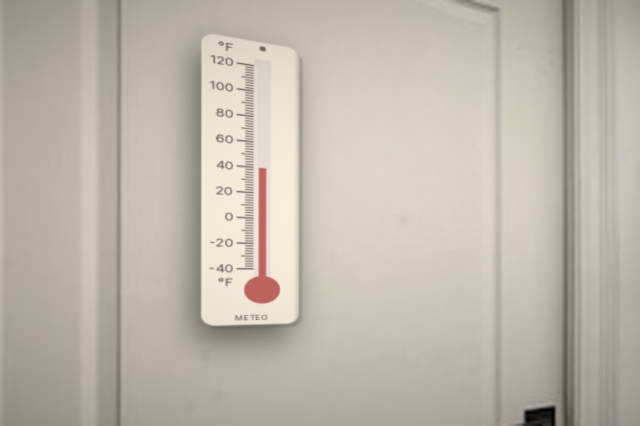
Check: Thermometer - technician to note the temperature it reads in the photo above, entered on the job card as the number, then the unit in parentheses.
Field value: 40 (°F)
